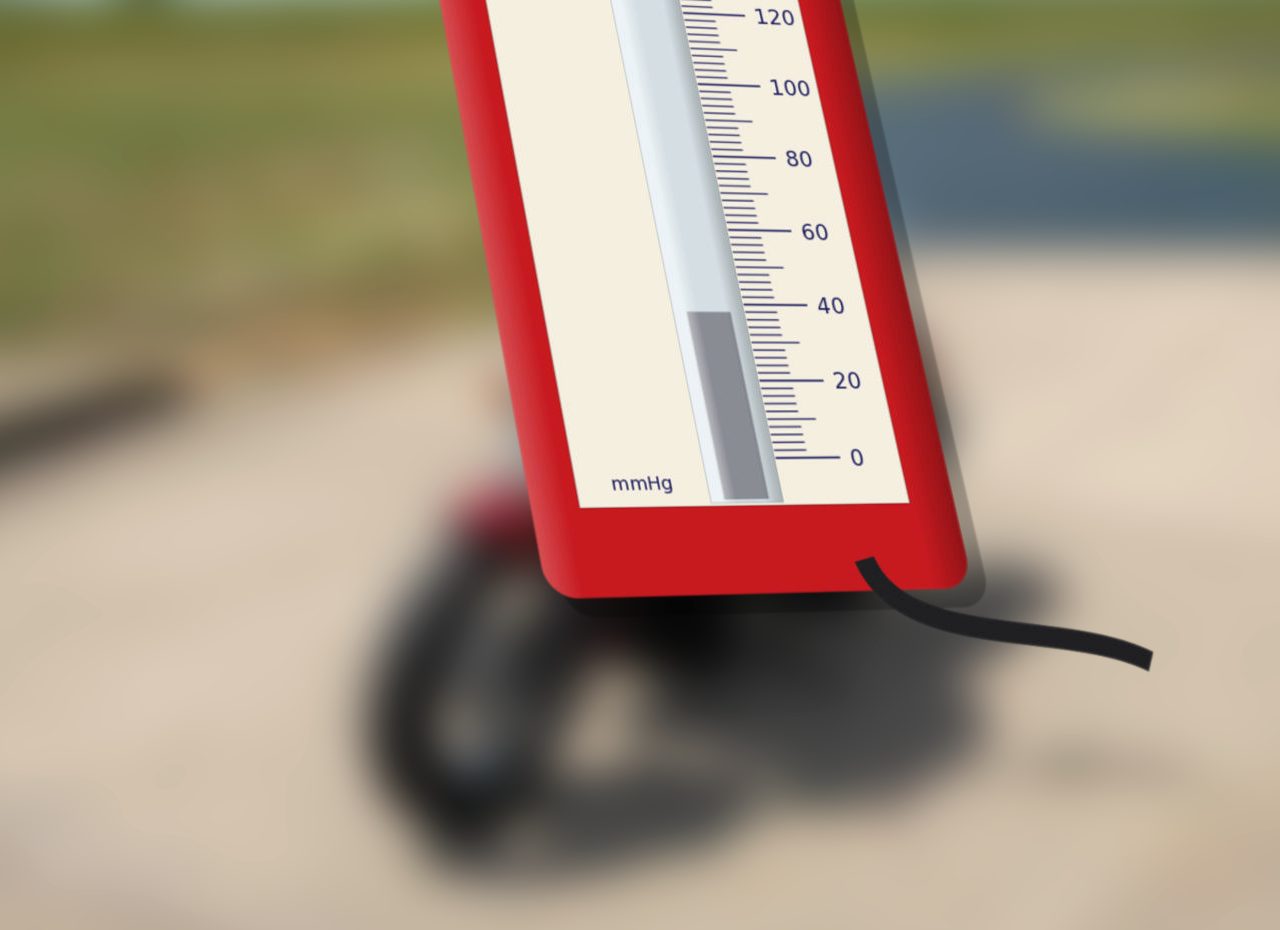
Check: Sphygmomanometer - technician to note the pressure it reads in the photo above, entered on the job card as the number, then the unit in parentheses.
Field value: 38 (mmHg)
